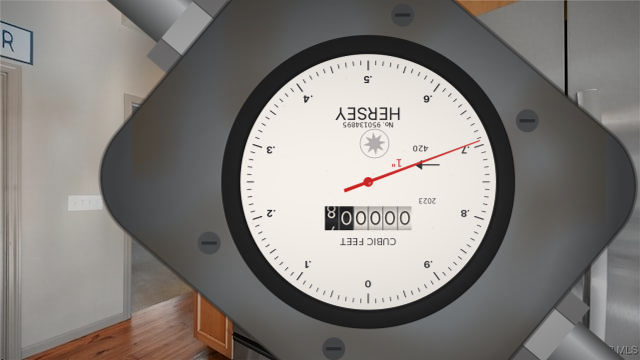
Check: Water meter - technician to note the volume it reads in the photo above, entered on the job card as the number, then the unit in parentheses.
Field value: 7.69 (ft³)
